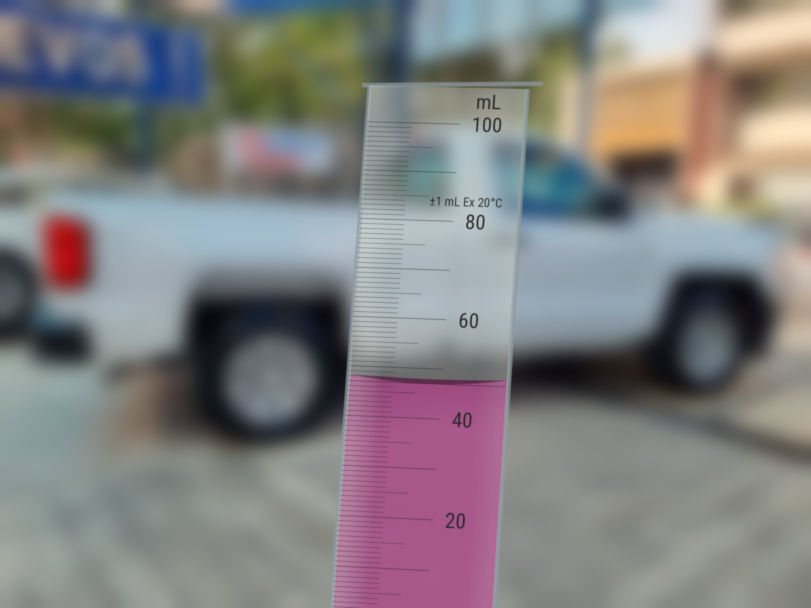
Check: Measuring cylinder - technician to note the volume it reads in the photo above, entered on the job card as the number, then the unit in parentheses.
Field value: 47 (mL)
